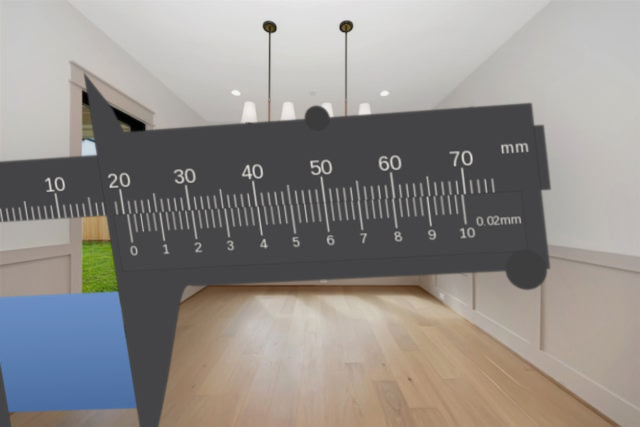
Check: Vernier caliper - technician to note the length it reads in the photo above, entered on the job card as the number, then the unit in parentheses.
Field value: 20.6 (mm)
